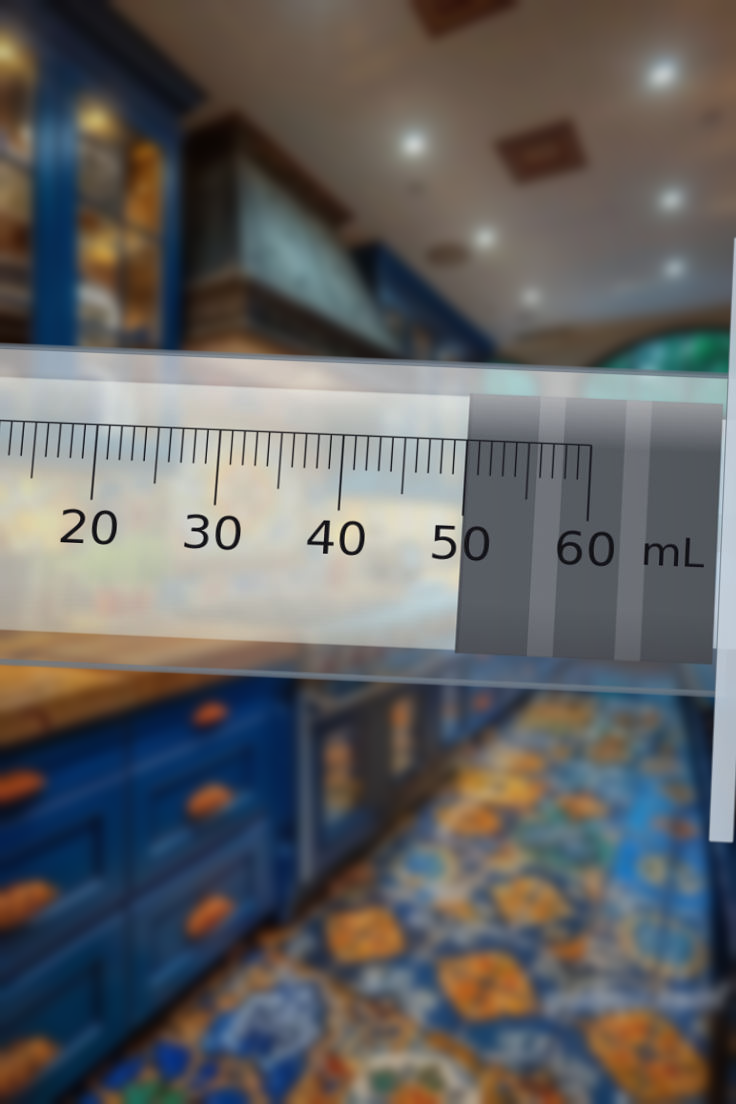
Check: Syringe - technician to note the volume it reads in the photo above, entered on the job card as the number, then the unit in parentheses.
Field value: 50 (mL)
